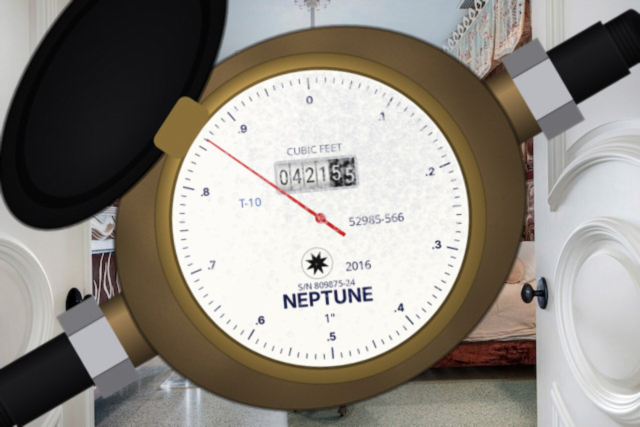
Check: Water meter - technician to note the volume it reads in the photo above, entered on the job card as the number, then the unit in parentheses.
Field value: 42154.86 (ft³)
